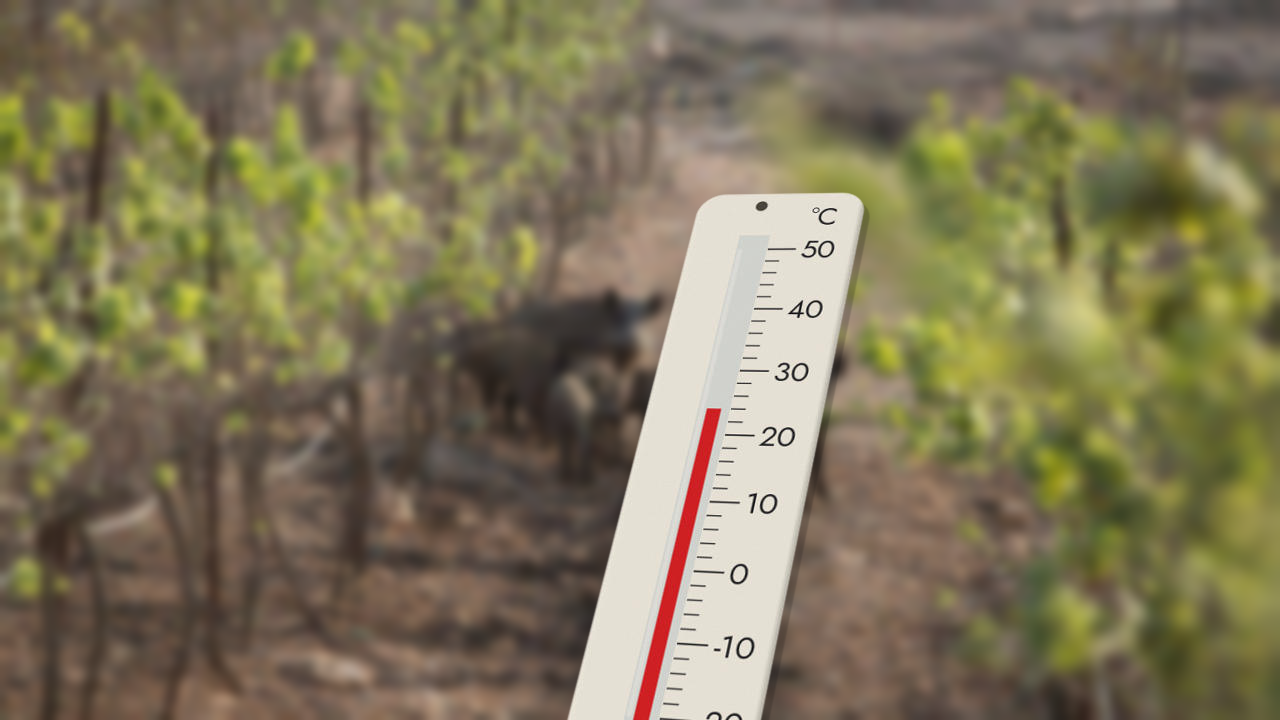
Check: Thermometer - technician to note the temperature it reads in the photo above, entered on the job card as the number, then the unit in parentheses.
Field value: 24 (°C)
